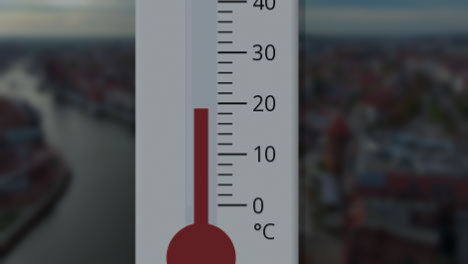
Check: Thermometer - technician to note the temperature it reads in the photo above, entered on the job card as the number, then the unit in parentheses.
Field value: 19 (°C)
